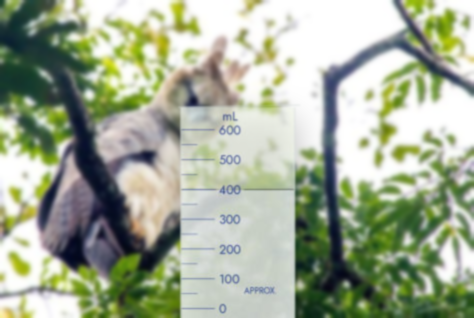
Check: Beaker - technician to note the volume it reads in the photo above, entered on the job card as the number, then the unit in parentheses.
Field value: 400 (mL)
